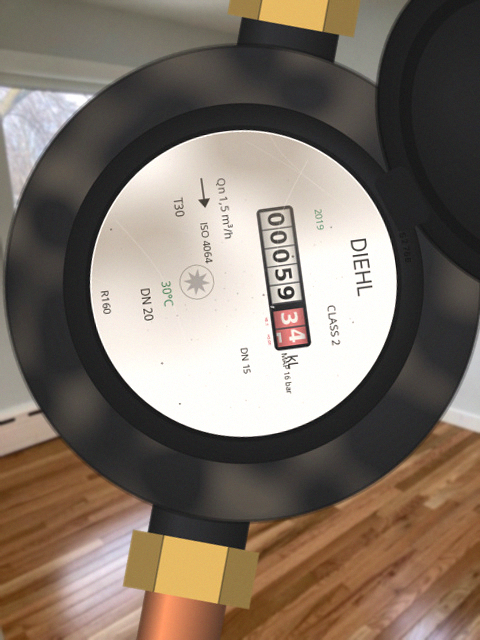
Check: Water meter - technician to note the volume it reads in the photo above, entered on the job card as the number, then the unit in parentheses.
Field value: 59.34 (kL)
